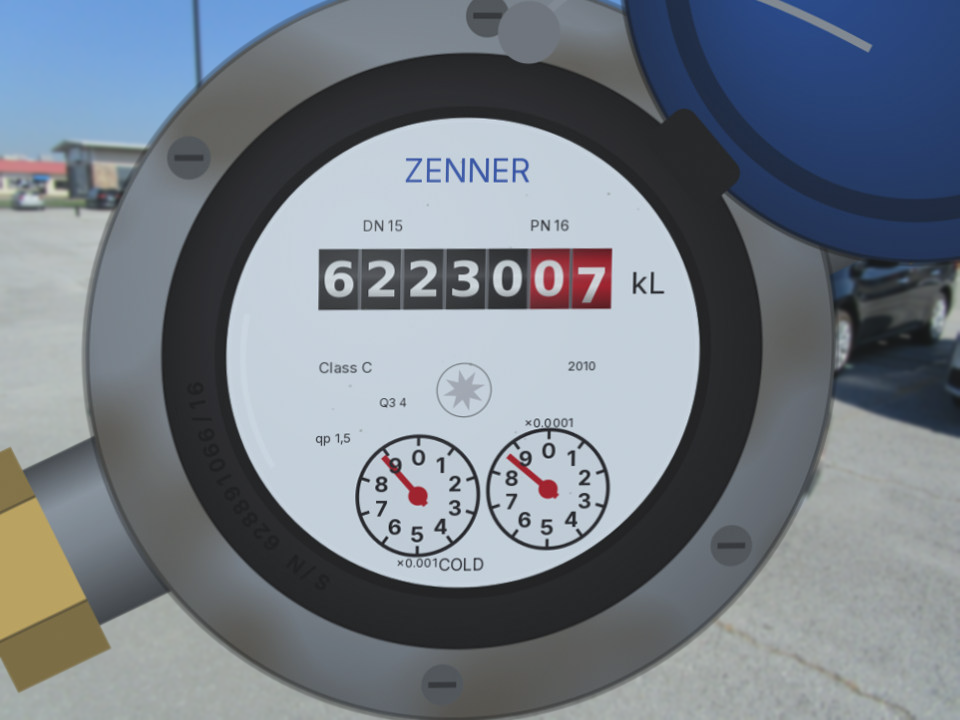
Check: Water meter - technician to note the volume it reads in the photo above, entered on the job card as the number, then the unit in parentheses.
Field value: 62230.0688 (kL)
